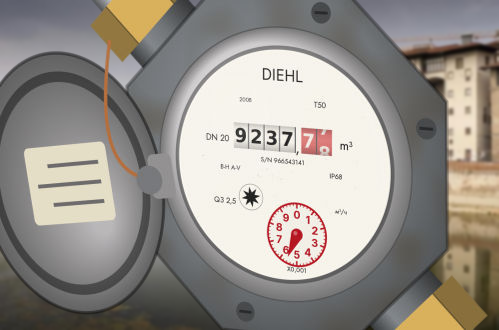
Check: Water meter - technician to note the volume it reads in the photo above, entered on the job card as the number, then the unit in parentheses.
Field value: 9237.775 (m³)
